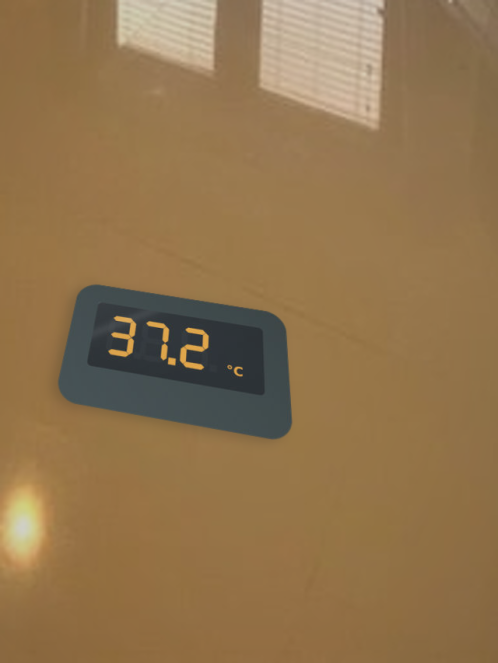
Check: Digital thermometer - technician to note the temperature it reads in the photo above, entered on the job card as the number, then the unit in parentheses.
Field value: 37.2 (°C)
